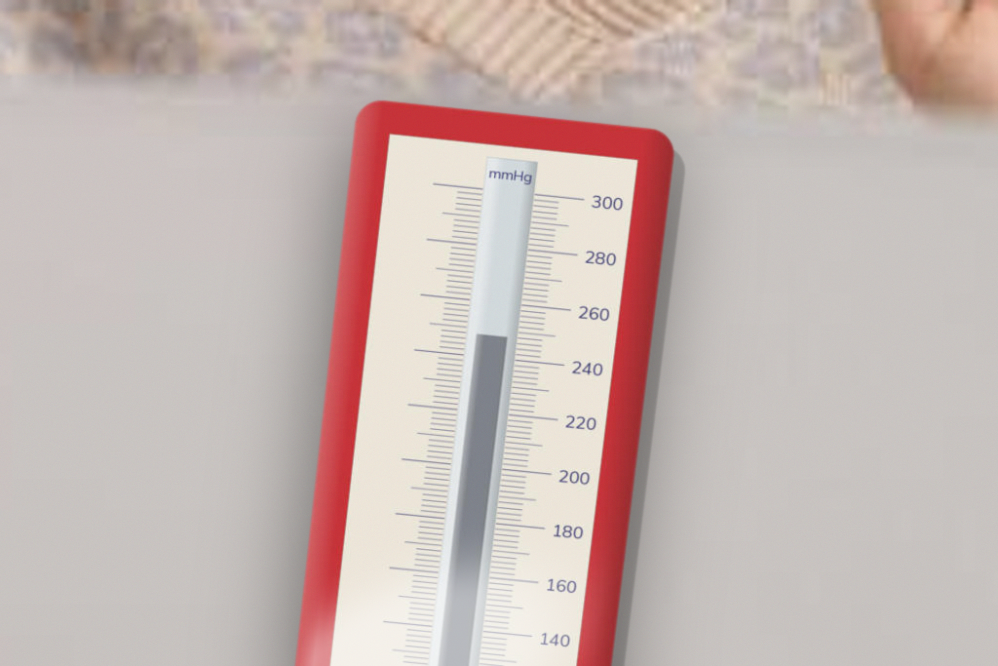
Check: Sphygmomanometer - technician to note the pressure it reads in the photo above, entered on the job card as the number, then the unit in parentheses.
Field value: 248 (mmHg)
